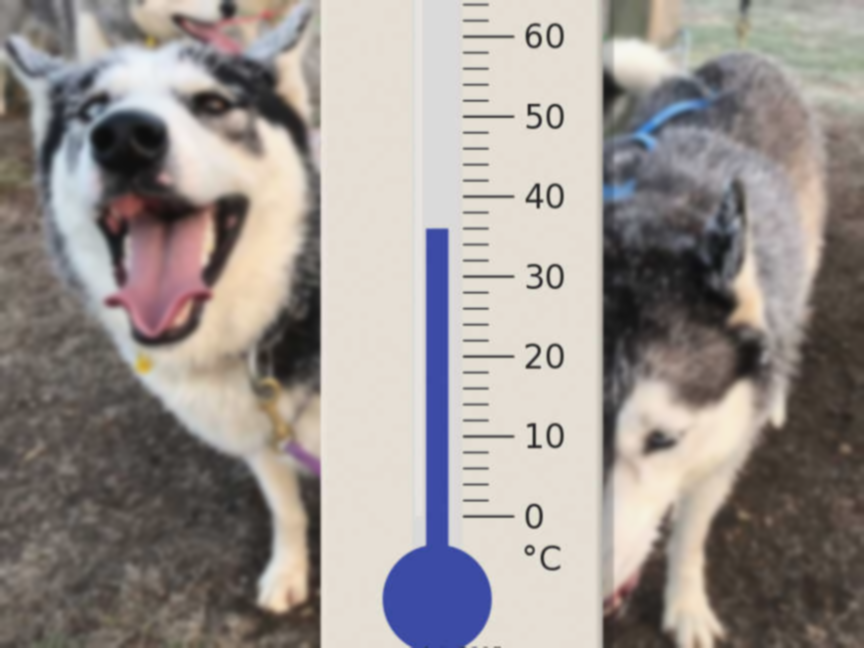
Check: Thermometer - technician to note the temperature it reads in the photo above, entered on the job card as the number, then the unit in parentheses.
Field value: 36 (°C)
